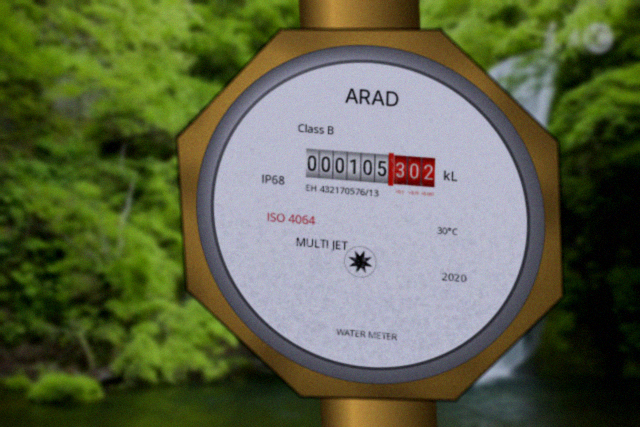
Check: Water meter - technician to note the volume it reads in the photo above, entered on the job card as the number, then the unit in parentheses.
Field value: 105.302 (kL)
